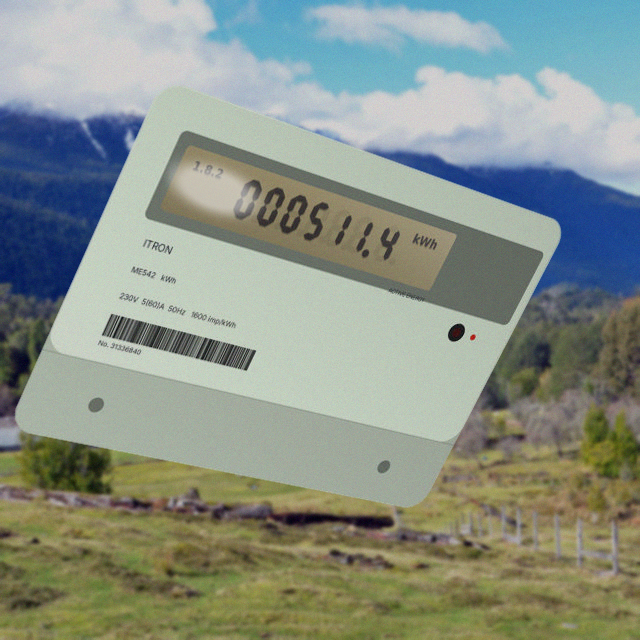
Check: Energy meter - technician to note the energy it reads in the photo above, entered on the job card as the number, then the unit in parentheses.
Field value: 511.4 (kWh)
